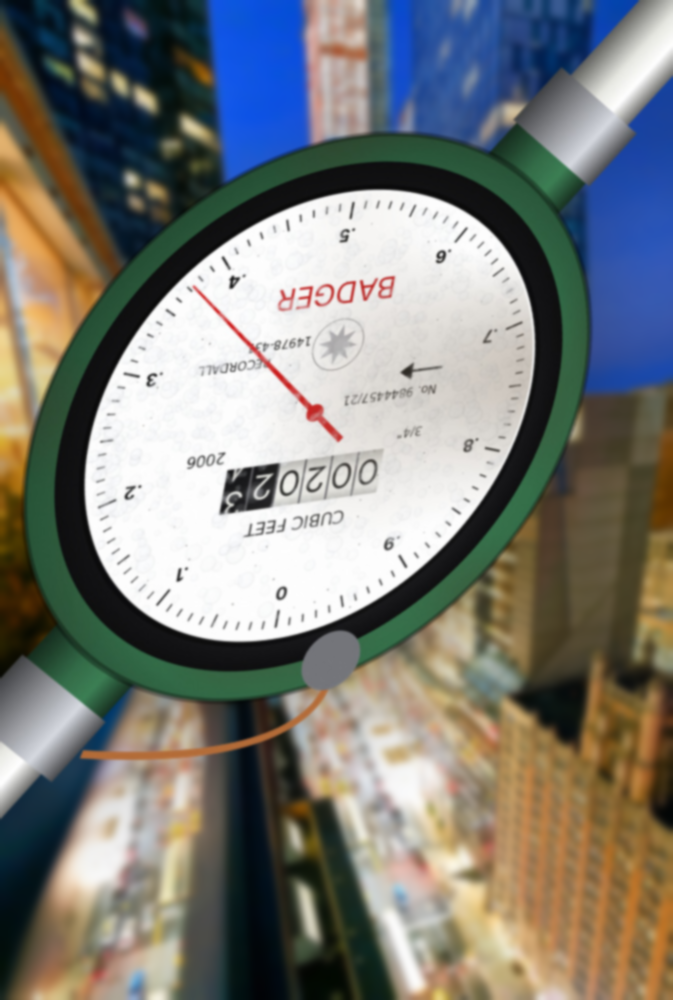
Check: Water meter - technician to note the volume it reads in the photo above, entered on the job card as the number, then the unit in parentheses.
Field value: 2023.37 (ft³)
